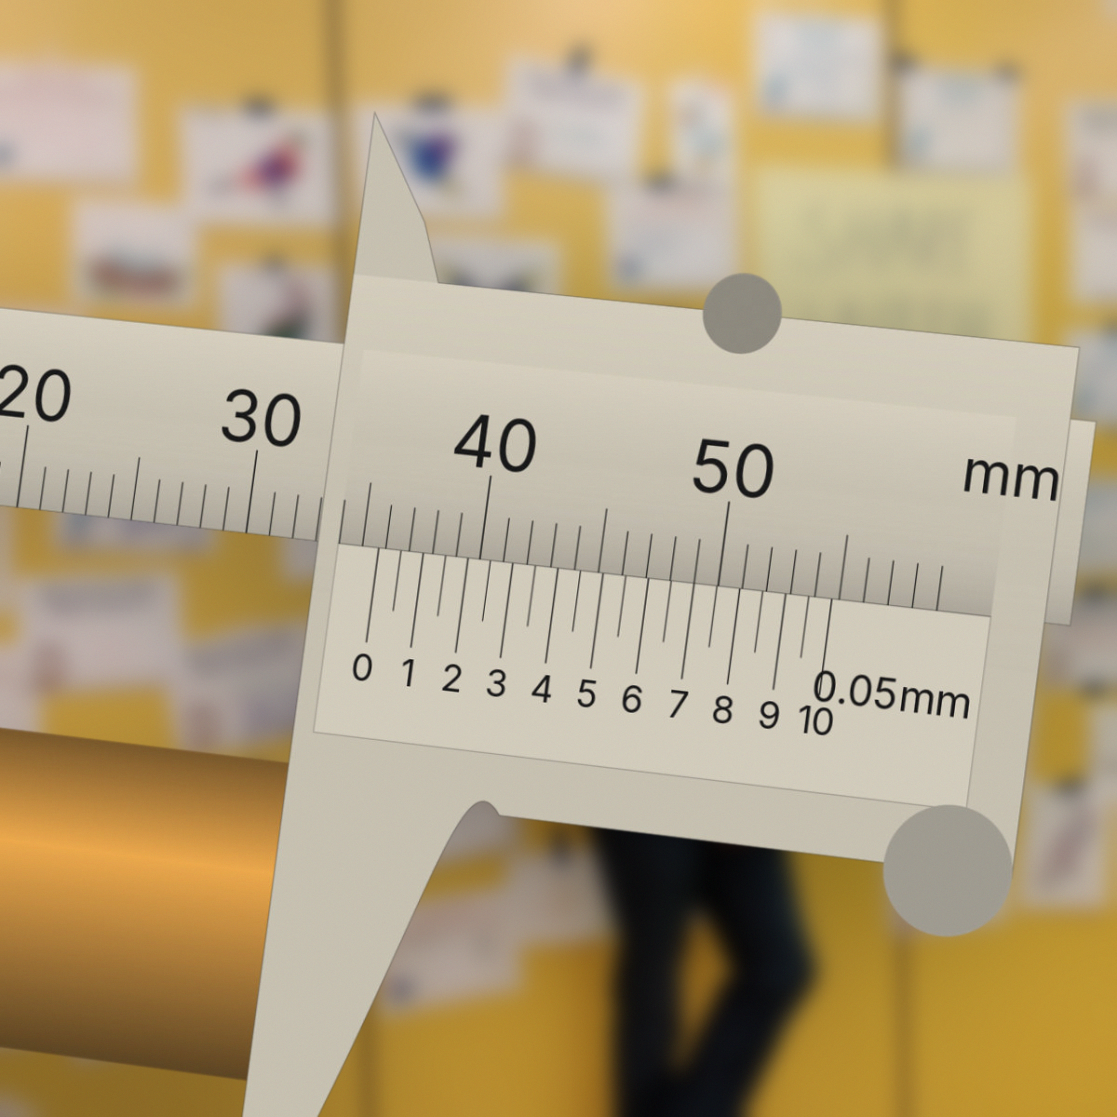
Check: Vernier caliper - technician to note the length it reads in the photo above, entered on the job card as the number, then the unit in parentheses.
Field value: 35.70 (mm)
